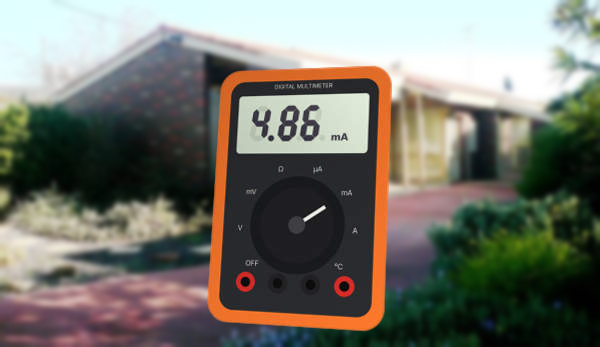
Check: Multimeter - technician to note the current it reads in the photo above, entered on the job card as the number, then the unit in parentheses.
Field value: 4.86 (mA)
